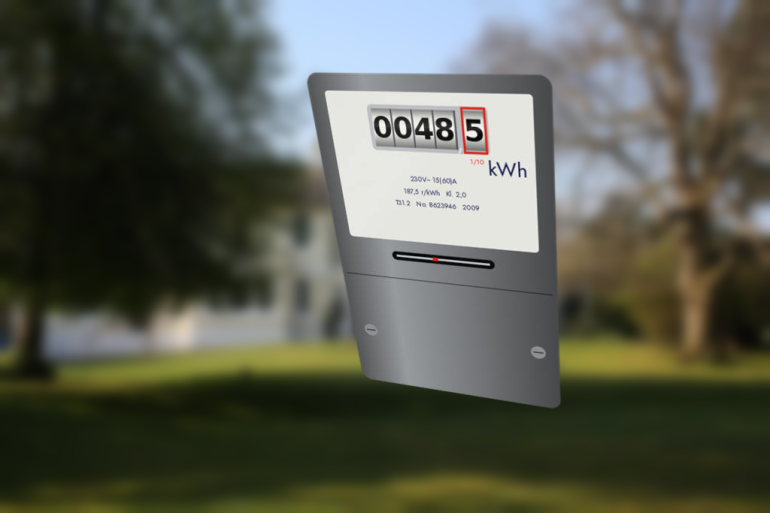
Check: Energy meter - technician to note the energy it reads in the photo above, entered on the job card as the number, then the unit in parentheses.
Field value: 48.5 (kWh)
